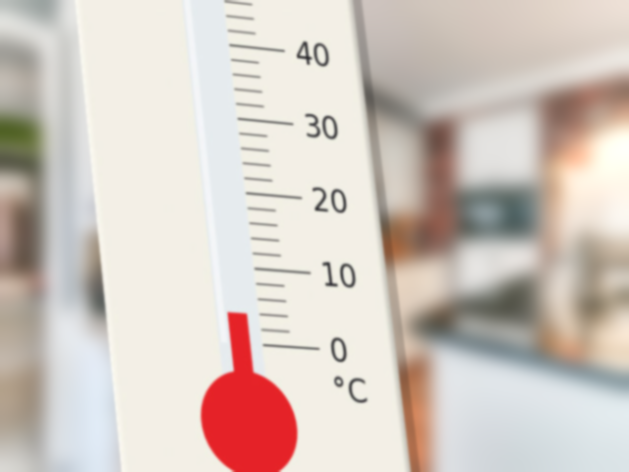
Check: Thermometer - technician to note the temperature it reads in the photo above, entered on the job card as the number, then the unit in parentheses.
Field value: 4 (°C)
